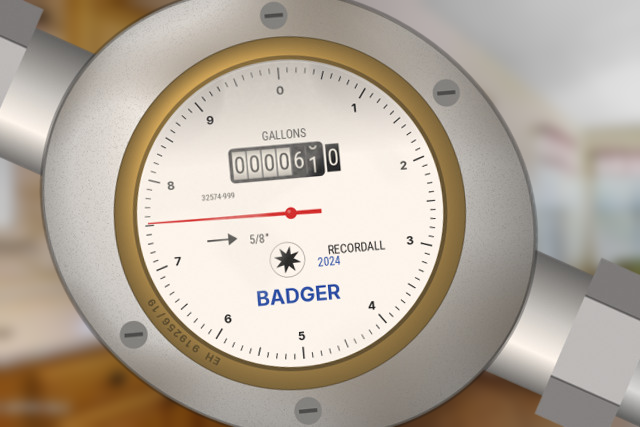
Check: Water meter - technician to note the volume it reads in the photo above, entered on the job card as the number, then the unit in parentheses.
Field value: 607.5 (gal)
